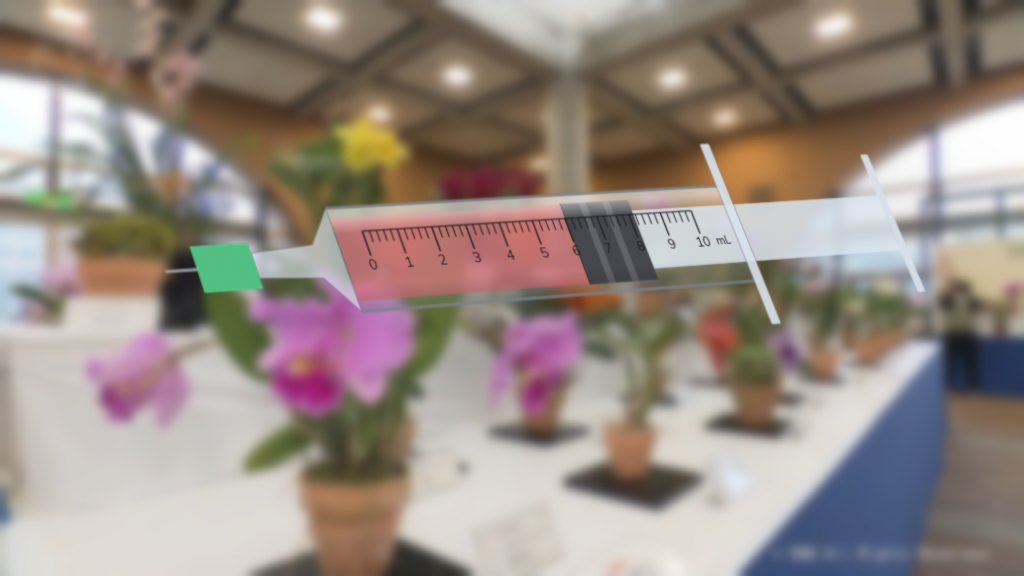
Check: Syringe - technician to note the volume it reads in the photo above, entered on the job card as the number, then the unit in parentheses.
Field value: 6 (mL)
